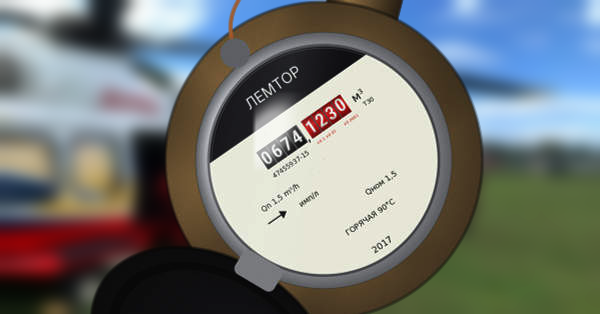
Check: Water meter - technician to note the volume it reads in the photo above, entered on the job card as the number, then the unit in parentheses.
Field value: 674.1230 (m³)
